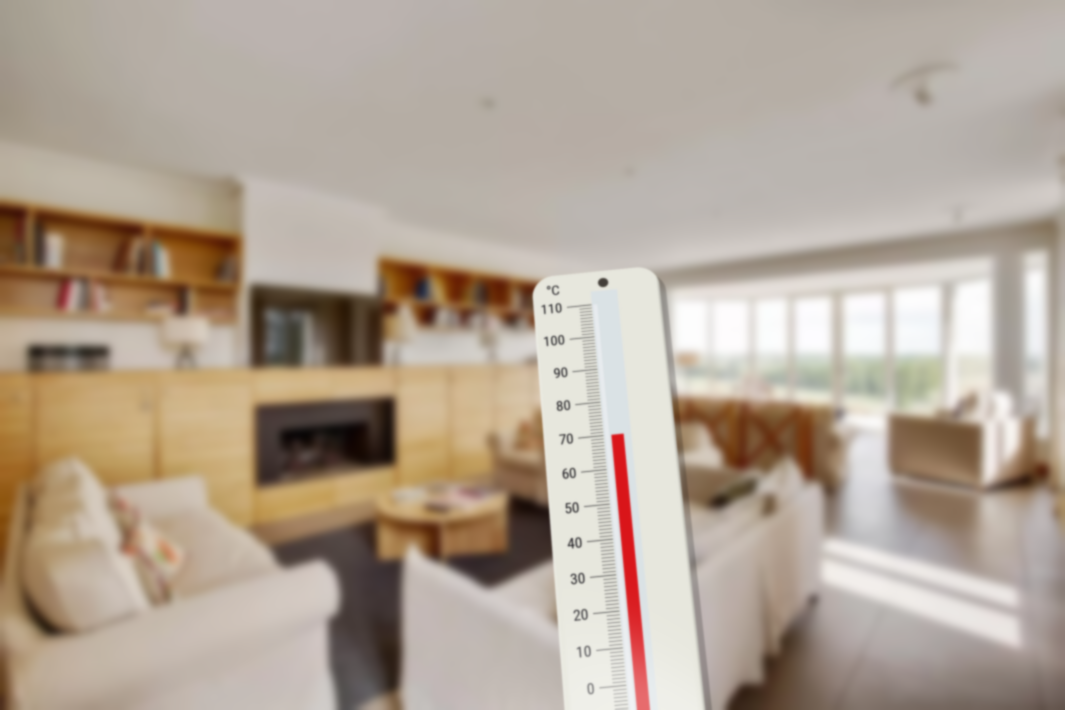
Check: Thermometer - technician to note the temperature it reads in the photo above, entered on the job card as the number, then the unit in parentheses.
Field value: 70 (°C)
